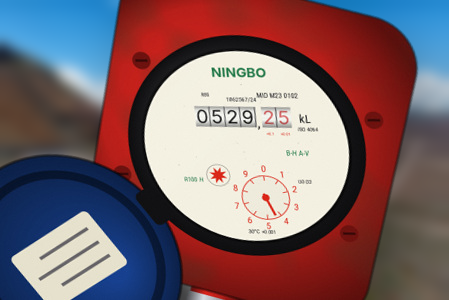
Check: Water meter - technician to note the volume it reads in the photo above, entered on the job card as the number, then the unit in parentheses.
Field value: 529.254 (kL)
